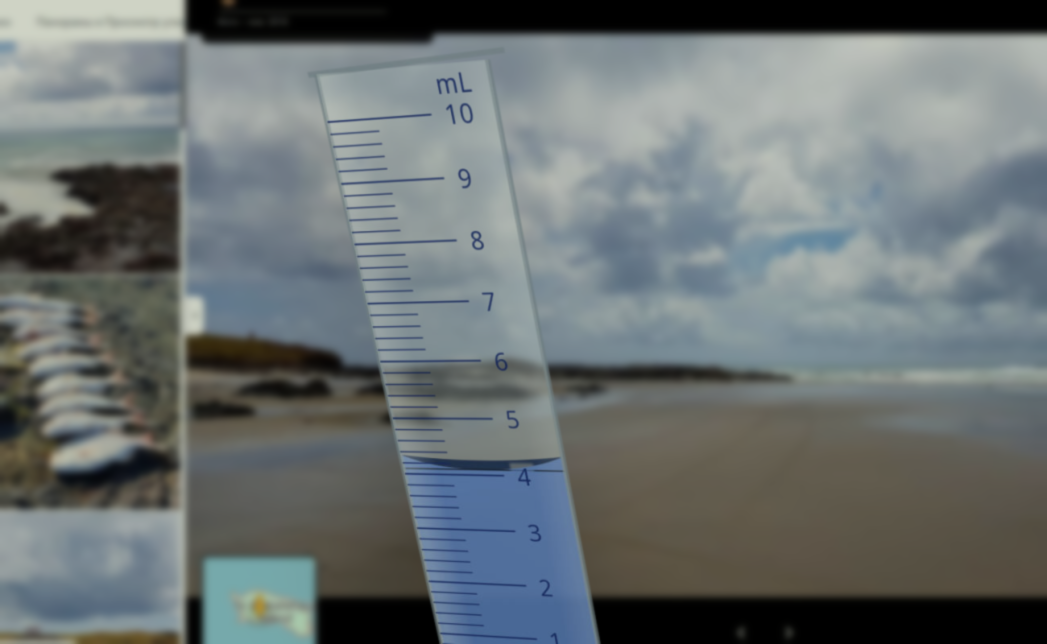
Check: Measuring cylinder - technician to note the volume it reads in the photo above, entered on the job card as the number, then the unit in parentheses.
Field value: 4.1 (mL)
